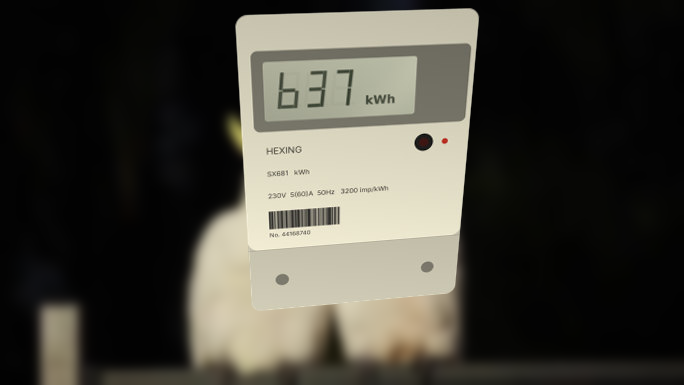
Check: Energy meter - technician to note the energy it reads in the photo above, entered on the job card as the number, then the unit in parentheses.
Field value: 637 (kWh)
